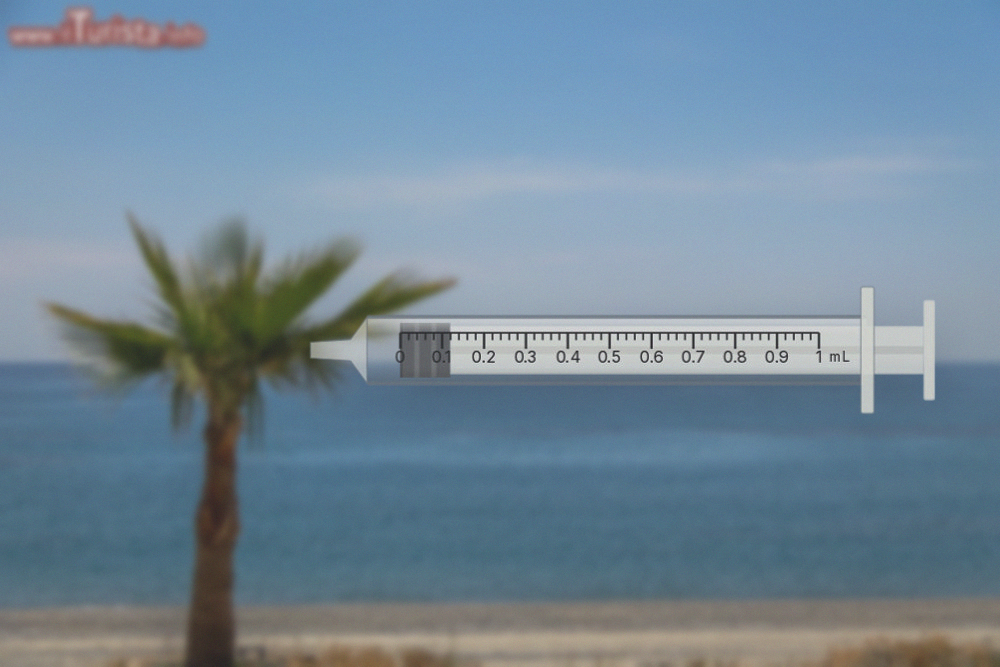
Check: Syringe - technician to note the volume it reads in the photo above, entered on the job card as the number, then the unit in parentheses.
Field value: 0 (mL)
